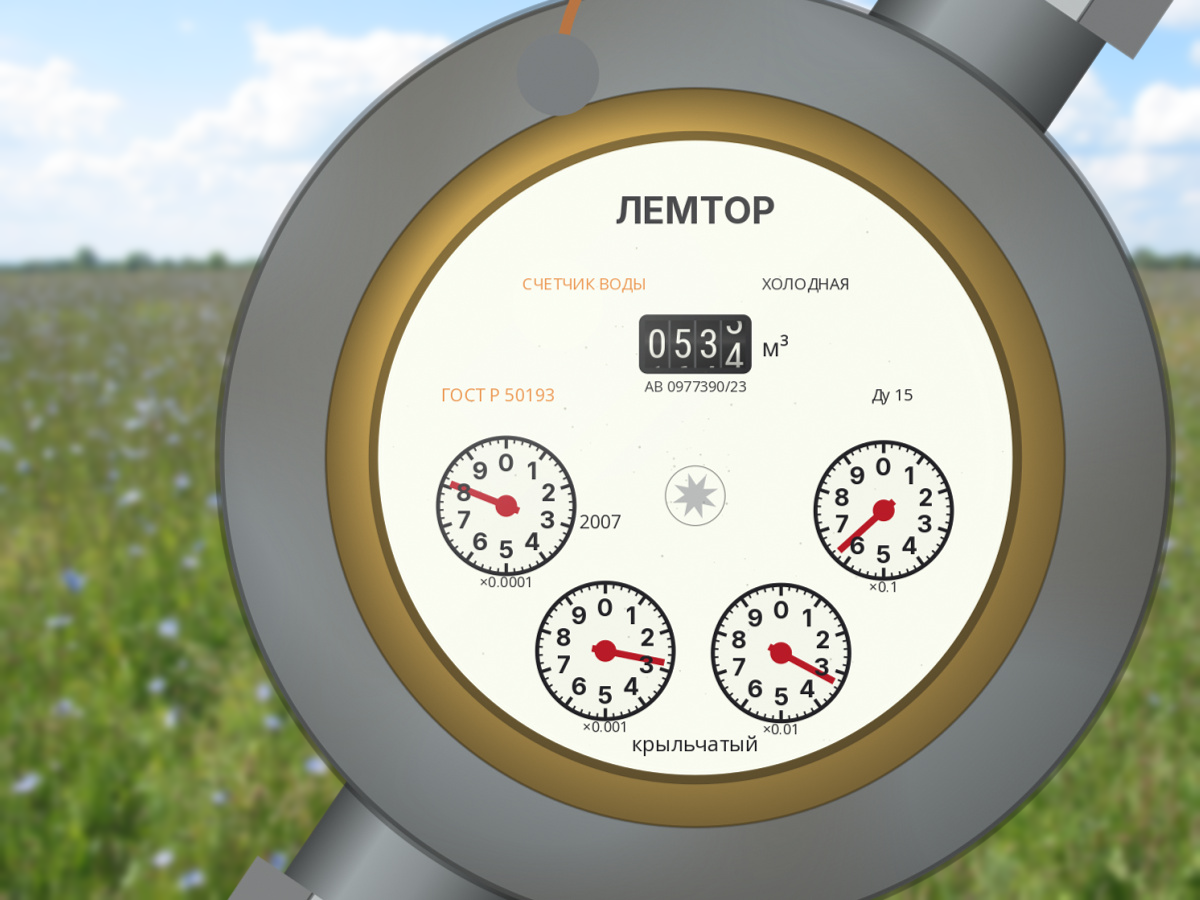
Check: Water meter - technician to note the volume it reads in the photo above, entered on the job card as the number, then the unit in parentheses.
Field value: 533.6328 (m³)
